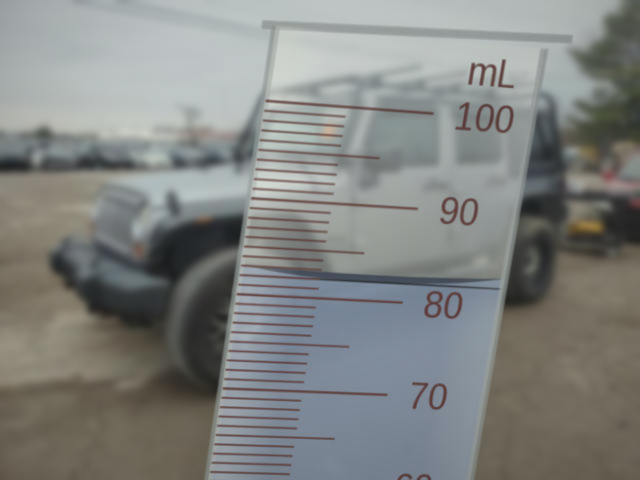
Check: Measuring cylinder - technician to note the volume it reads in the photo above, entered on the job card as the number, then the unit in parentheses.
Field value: 82 (mL)
